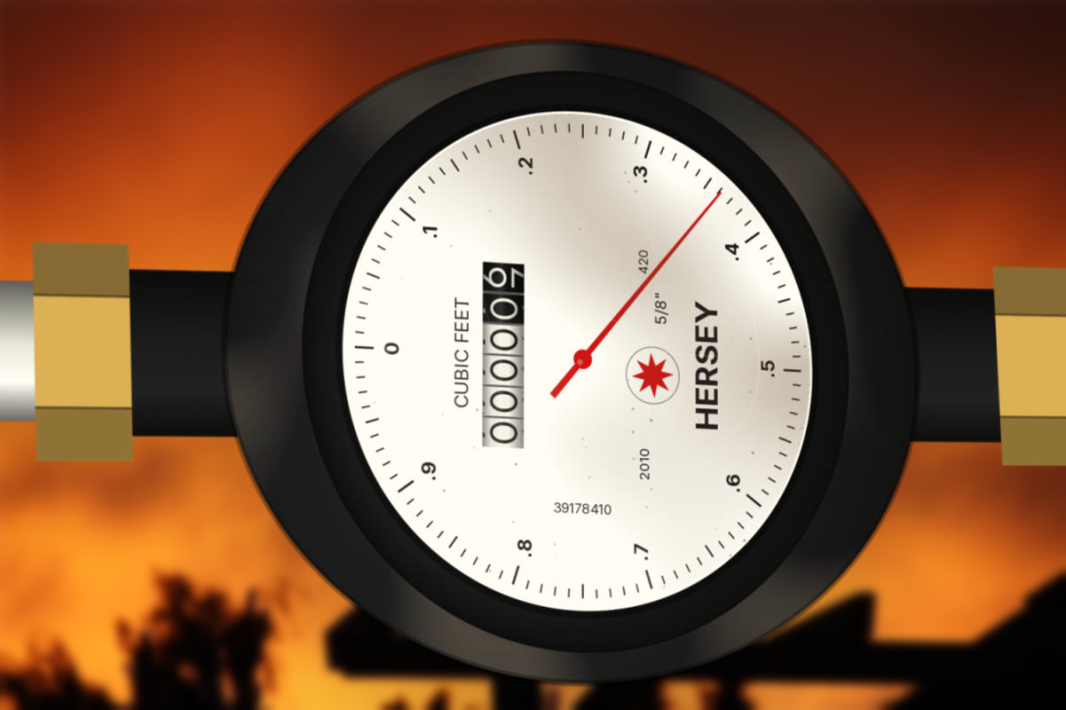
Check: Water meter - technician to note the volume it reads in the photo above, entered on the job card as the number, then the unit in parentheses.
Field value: 6.36 (ft³)
